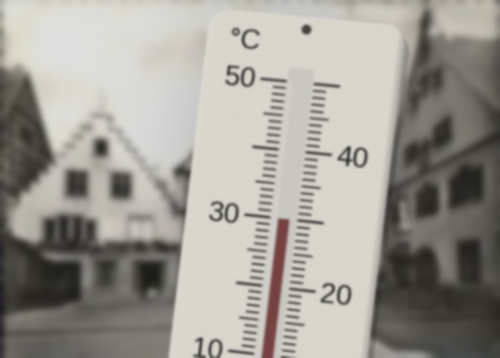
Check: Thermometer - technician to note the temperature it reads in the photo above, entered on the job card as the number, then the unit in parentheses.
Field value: 30 (°C)
